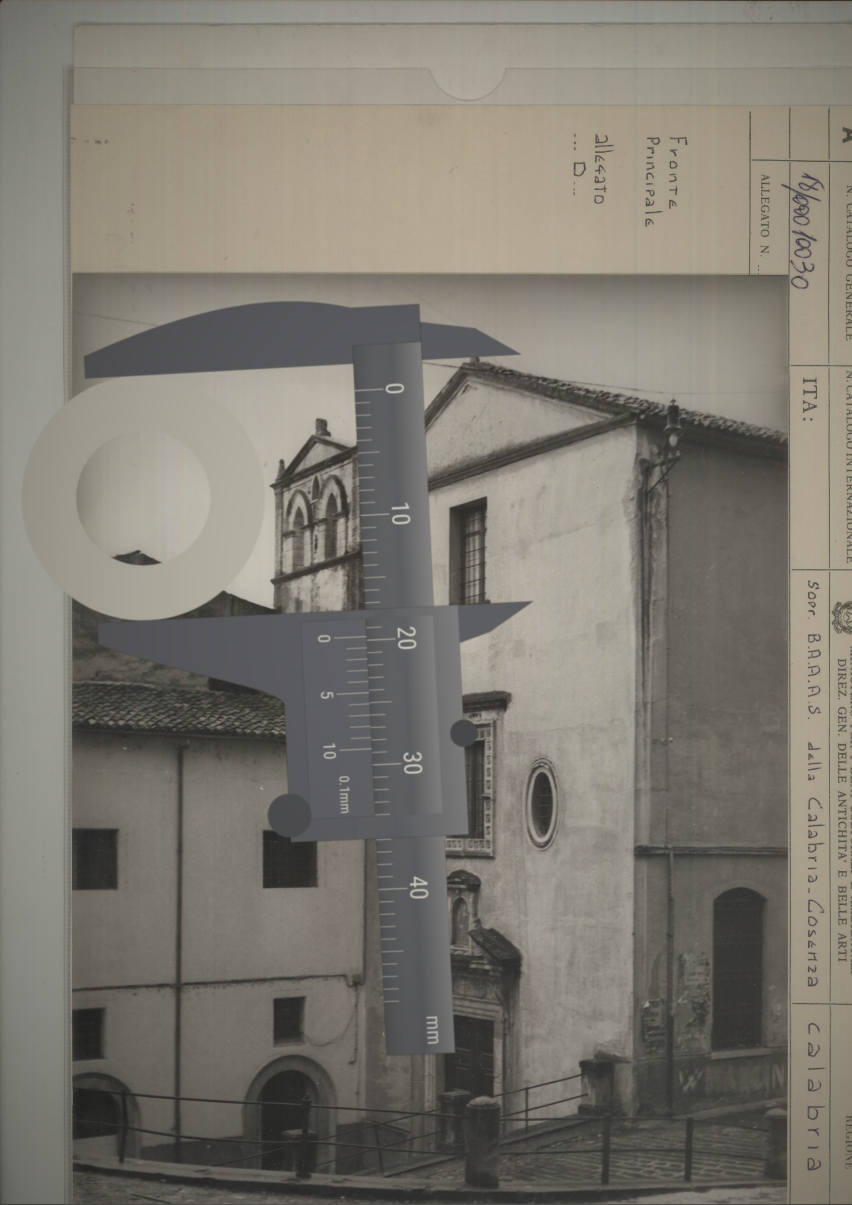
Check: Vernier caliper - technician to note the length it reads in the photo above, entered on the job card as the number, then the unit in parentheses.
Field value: 19.7 (mm)
